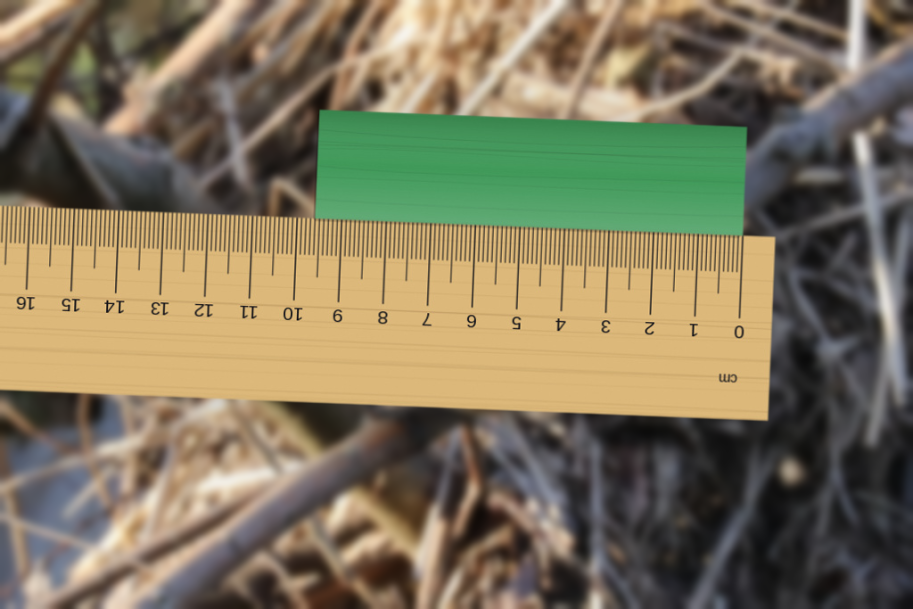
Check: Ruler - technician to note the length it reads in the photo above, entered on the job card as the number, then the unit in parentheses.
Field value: 9.6 (cm)
